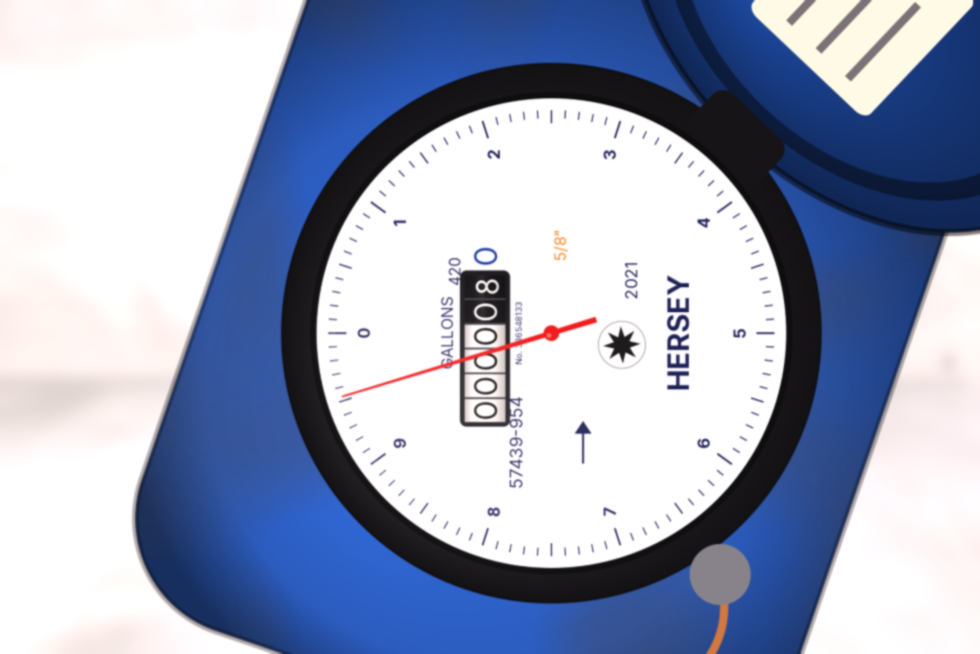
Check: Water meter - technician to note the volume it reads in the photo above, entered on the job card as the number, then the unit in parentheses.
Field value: 79.5 (gal)
